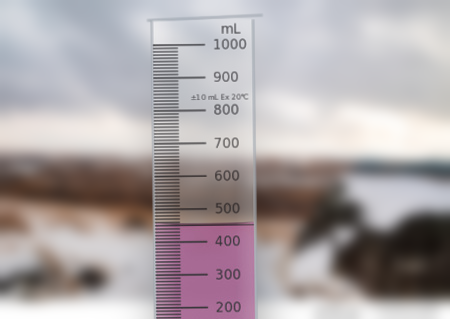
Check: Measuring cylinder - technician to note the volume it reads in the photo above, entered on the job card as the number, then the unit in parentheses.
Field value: 450 (mL)
